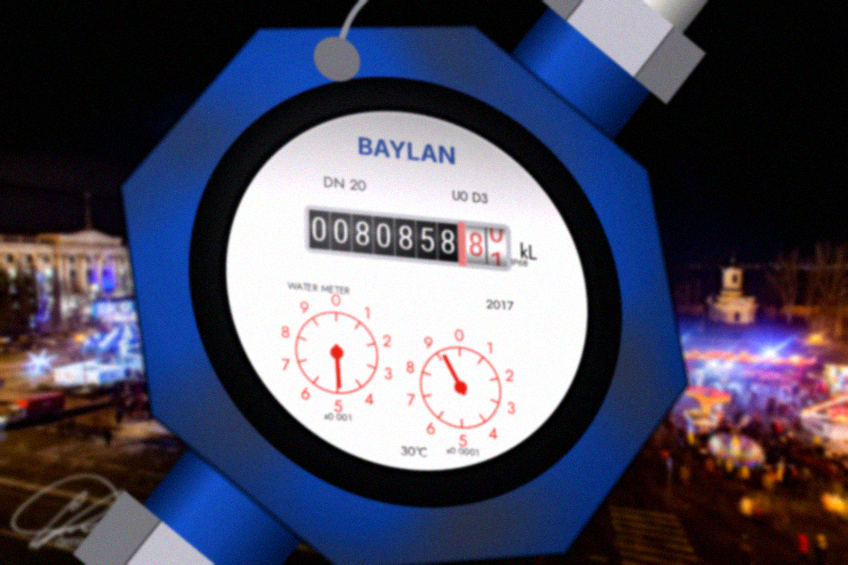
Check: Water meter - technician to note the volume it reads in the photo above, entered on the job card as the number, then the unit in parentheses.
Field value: 80858.8049 (kL)
